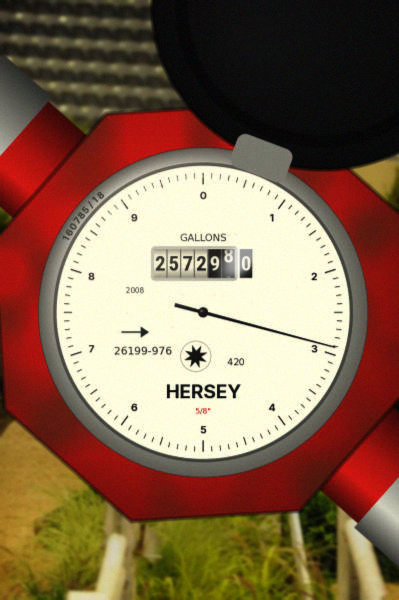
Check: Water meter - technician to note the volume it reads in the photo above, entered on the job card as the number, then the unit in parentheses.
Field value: 2572982.9 (gal)
